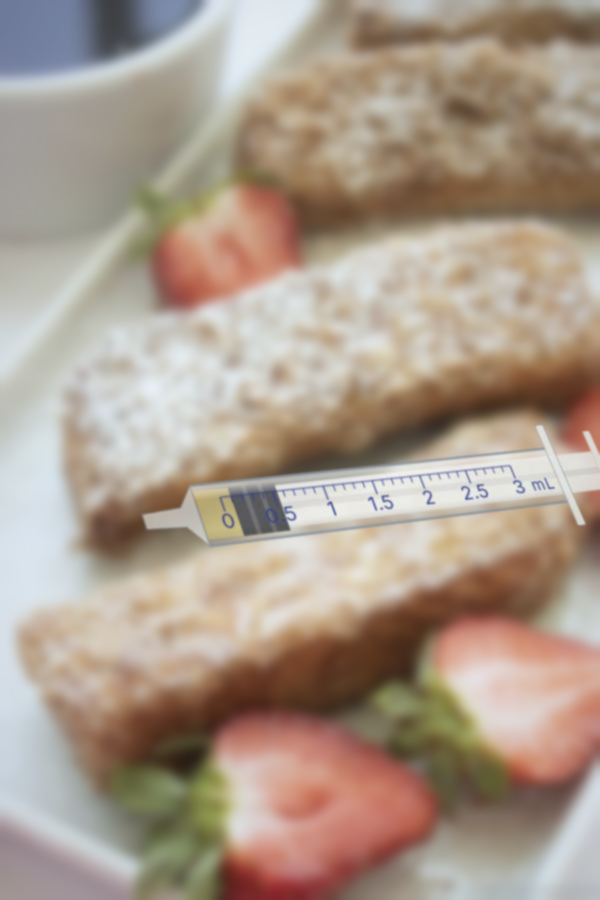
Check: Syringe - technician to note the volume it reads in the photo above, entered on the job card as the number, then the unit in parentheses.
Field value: 0.1 (mL)
